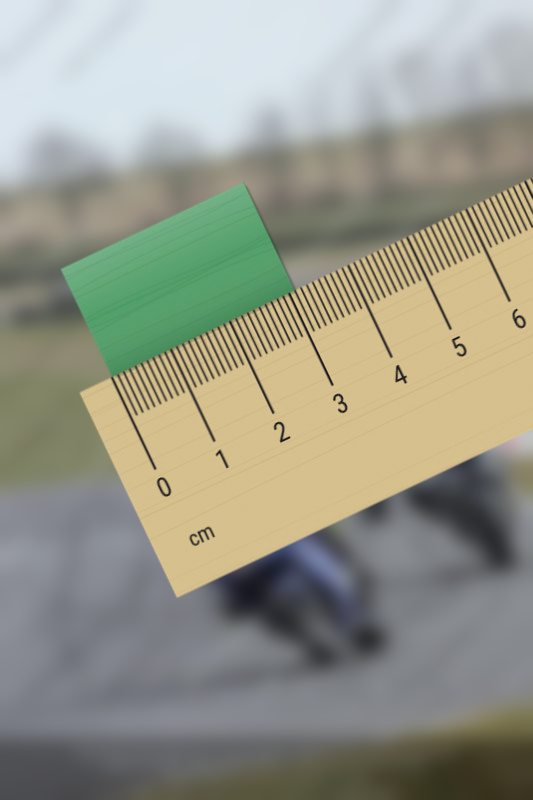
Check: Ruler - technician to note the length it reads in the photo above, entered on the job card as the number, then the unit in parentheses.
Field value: 3.1 (cm)
